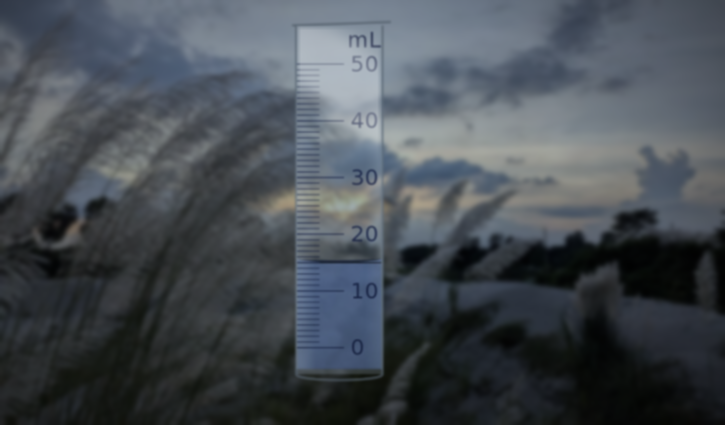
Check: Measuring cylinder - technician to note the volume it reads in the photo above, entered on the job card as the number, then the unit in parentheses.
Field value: 15 (mL)
